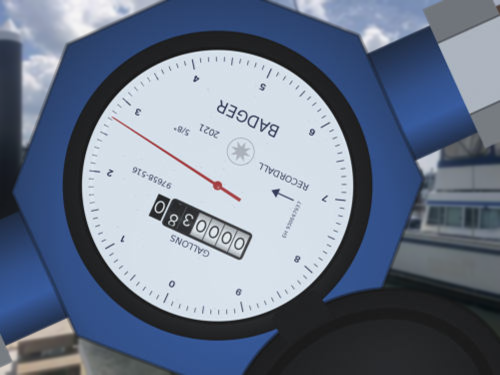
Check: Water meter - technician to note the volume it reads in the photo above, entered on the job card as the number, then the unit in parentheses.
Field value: 382.7 (gal)
